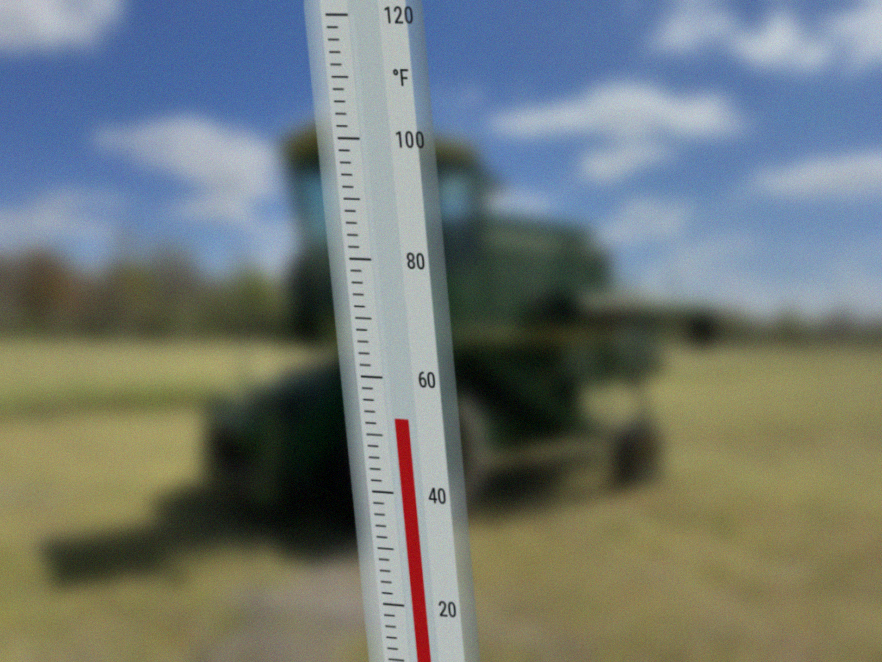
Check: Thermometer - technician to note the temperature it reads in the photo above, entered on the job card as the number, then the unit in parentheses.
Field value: 53 (°F)
